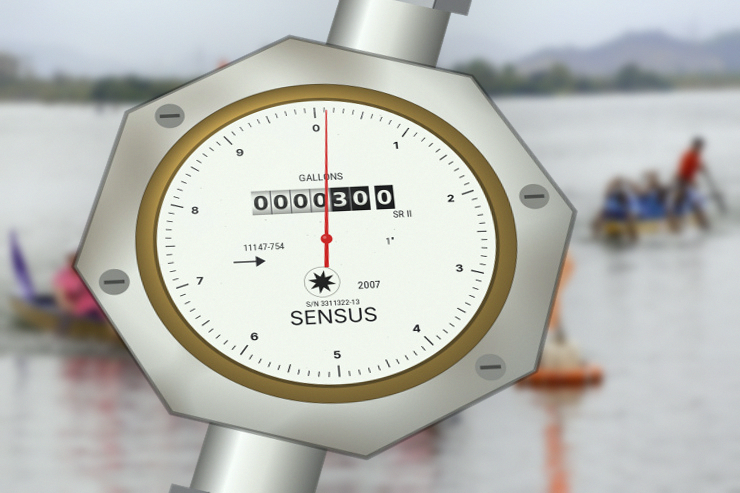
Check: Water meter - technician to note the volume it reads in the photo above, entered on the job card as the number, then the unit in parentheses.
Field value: 300.1 (gal)
